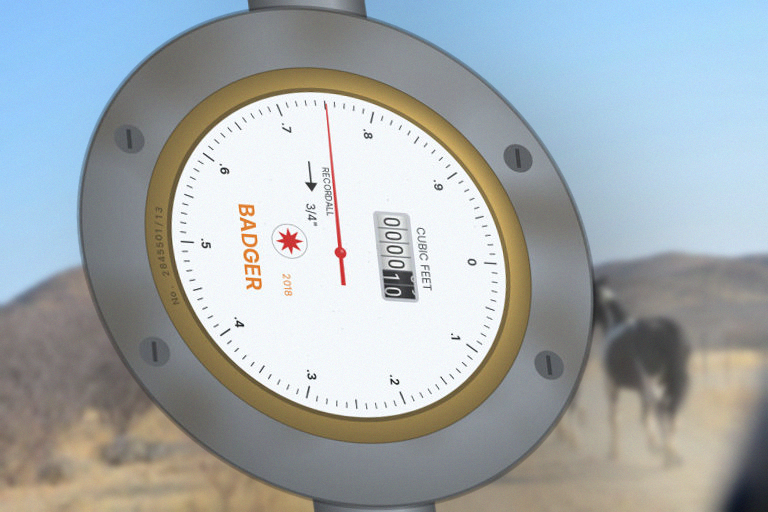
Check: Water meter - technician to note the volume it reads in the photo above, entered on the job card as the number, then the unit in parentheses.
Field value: 9.75 (ft³)
